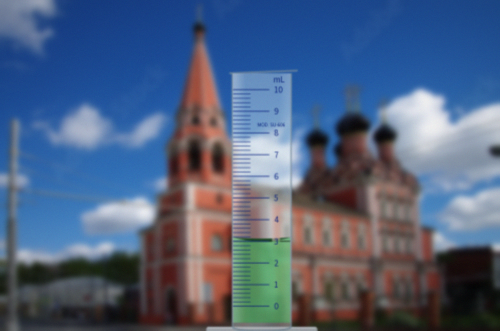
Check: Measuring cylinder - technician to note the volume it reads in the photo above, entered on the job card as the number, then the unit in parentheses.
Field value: 3 (mL)
